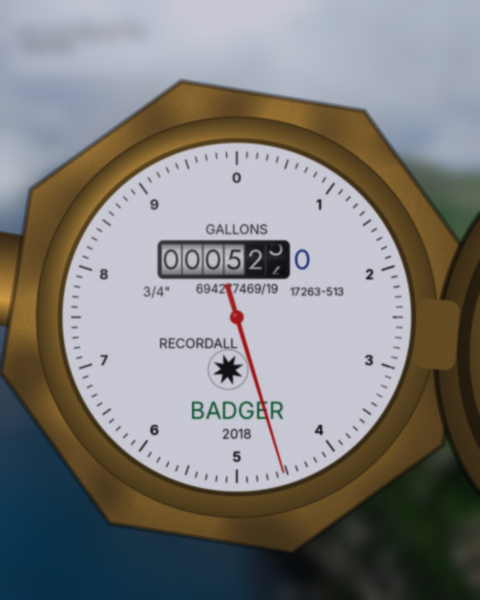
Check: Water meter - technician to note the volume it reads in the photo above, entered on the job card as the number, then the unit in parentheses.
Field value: 5254.5 (gal)
